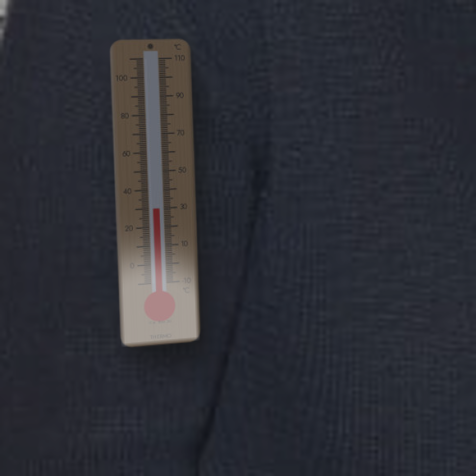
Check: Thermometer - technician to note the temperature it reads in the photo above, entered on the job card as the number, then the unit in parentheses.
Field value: 30 (°C)
